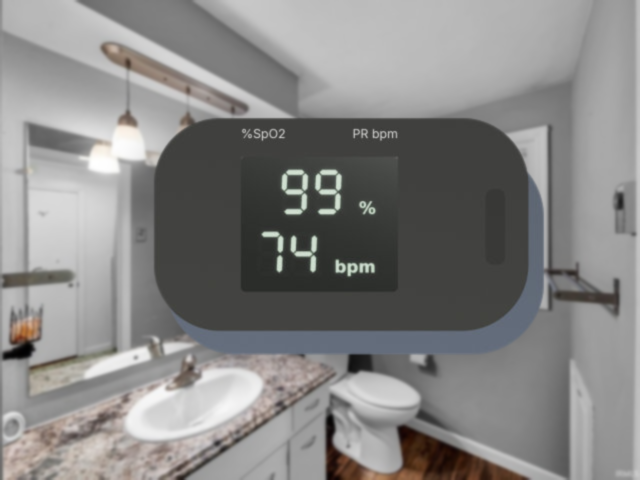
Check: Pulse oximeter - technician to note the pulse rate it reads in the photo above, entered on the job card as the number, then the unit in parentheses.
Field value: 74 (bpm)
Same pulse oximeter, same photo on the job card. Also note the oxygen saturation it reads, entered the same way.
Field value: 99 (%)
